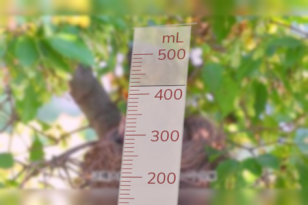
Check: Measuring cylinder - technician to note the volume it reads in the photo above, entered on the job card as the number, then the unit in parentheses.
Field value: 420 (mL)
